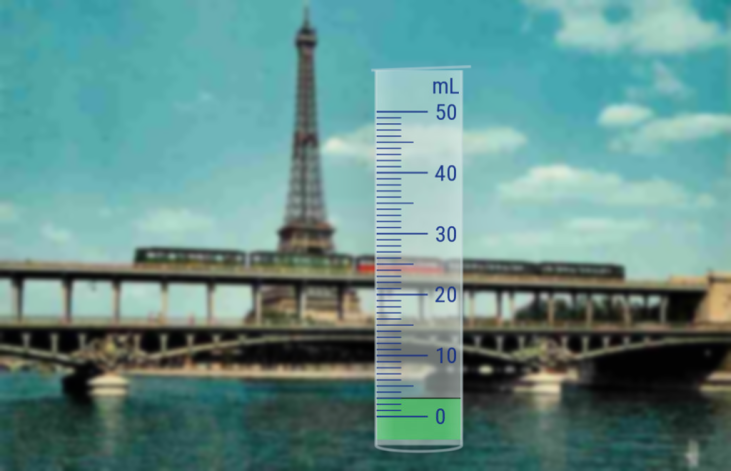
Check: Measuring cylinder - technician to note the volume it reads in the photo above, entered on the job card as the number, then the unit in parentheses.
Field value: 3 (mL)
